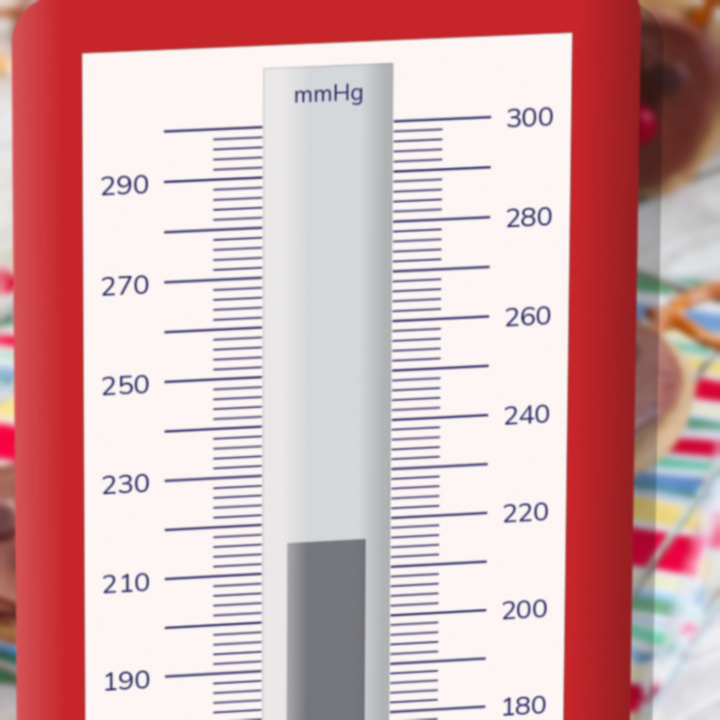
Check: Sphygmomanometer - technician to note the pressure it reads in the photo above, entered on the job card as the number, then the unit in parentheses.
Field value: 216 (mmHg)
